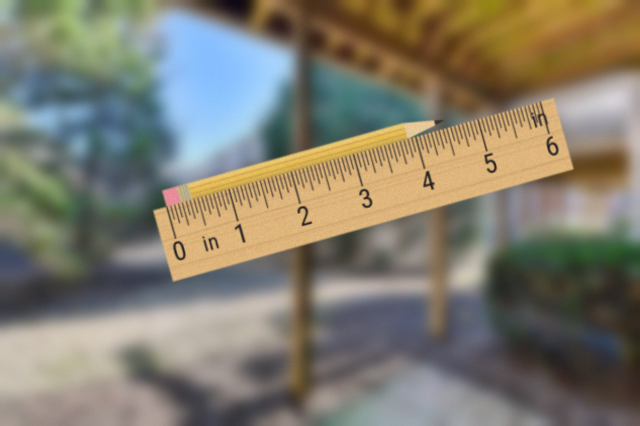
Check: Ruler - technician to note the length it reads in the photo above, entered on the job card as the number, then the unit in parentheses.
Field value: 4.5 (in)
